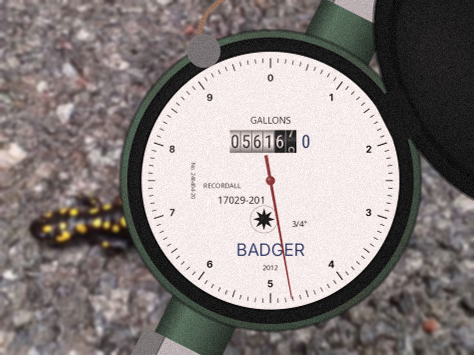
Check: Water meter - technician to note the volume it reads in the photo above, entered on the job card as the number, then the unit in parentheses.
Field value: 561674.7 (gal)
